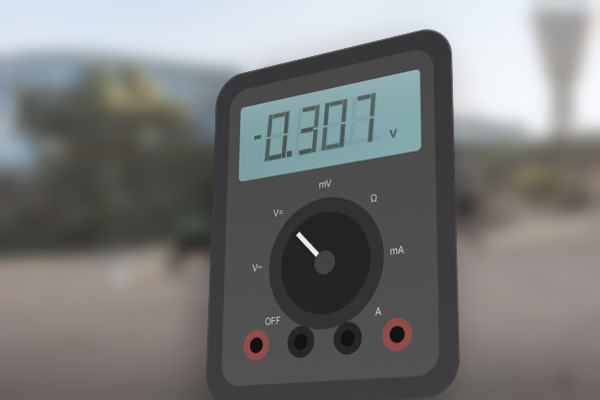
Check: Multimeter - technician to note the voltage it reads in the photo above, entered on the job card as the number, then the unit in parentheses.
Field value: -0.307 (V)
